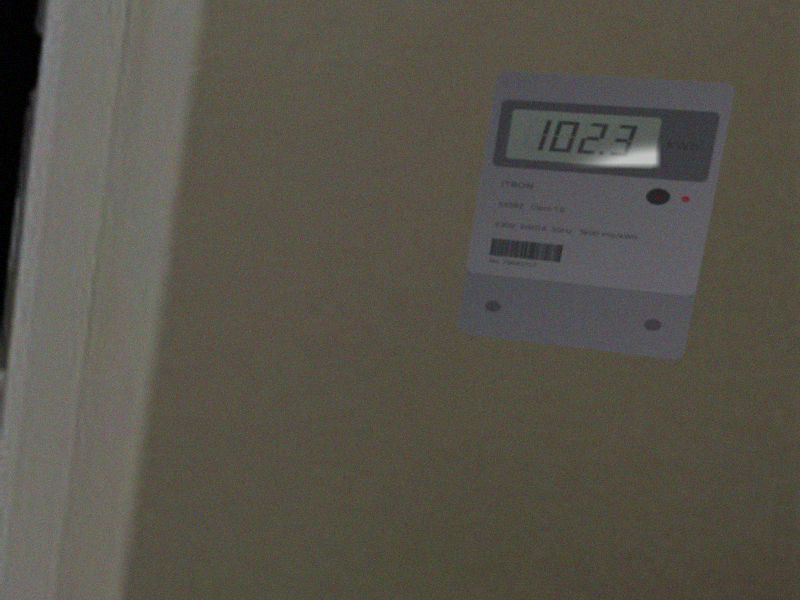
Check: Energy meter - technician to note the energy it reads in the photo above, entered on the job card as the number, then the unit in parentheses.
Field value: 102.3 (kWh)
